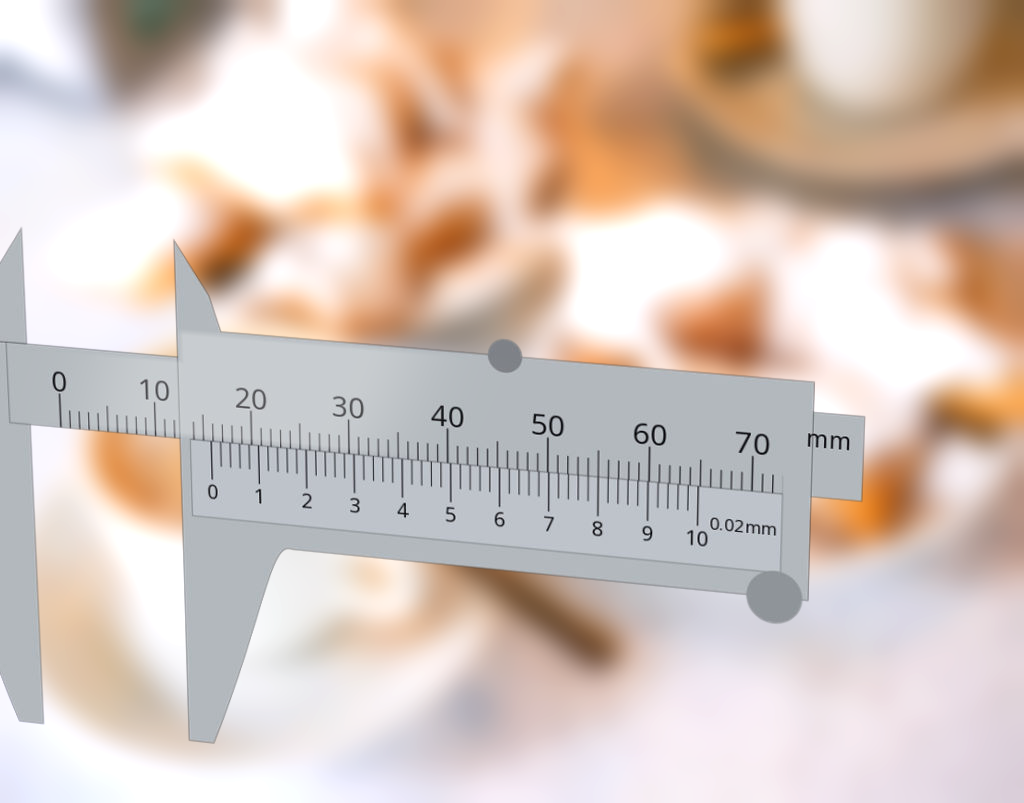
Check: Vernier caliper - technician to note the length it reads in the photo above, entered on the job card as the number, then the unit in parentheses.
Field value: 15.8 (mm)
